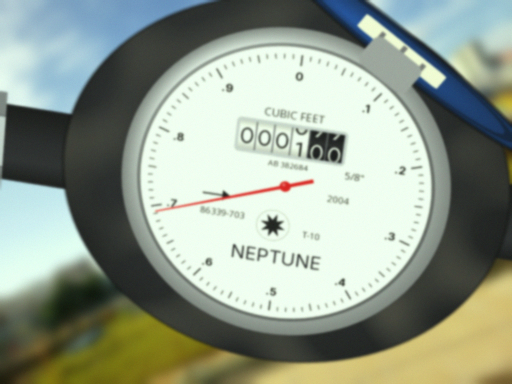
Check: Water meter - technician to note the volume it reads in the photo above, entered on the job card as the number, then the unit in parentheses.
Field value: 99.69 (ft³)
